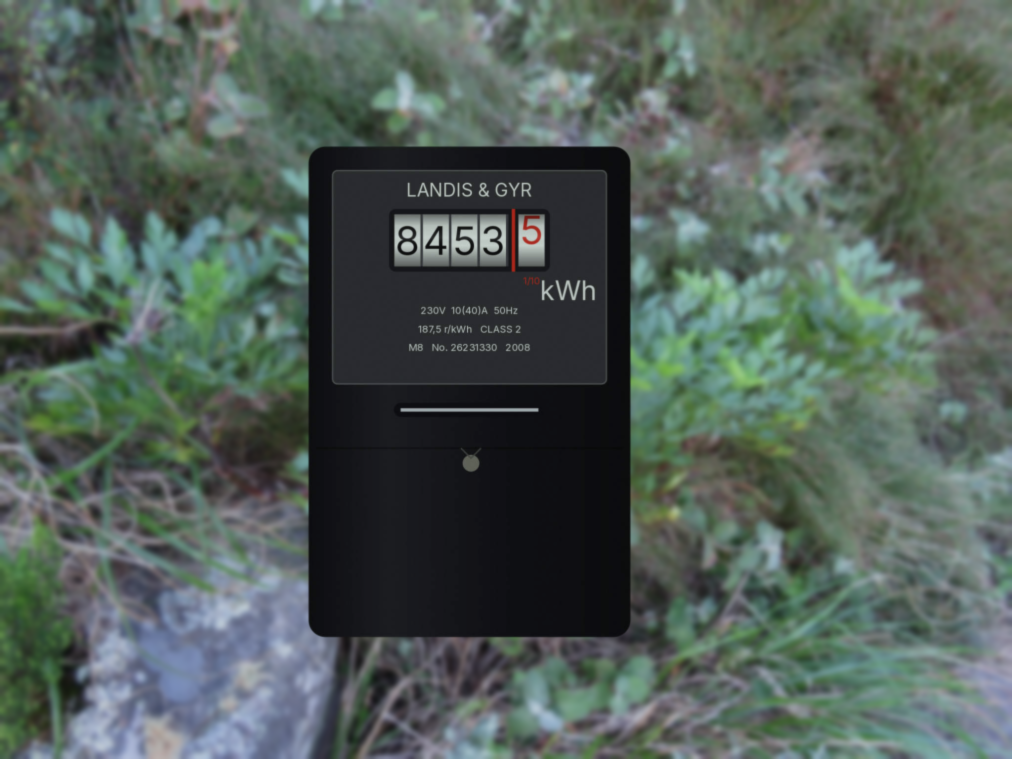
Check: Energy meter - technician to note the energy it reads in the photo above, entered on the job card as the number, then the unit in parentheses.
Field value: 8453.5 (kWh)
